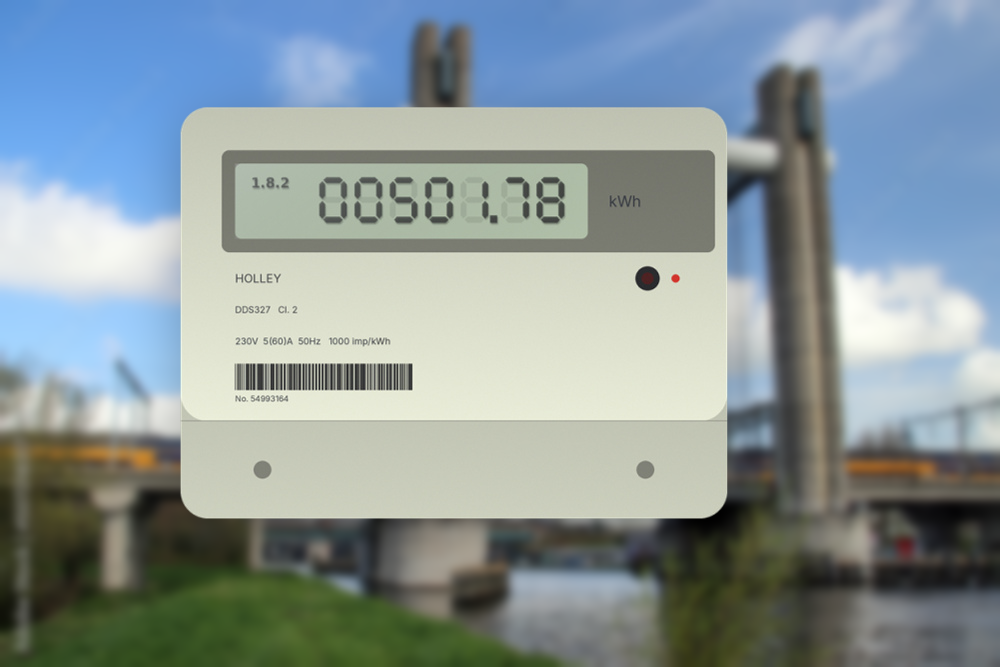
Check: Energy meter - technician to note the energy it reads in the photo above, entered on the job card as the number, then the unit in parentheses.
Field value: 501.78 (kWh)
